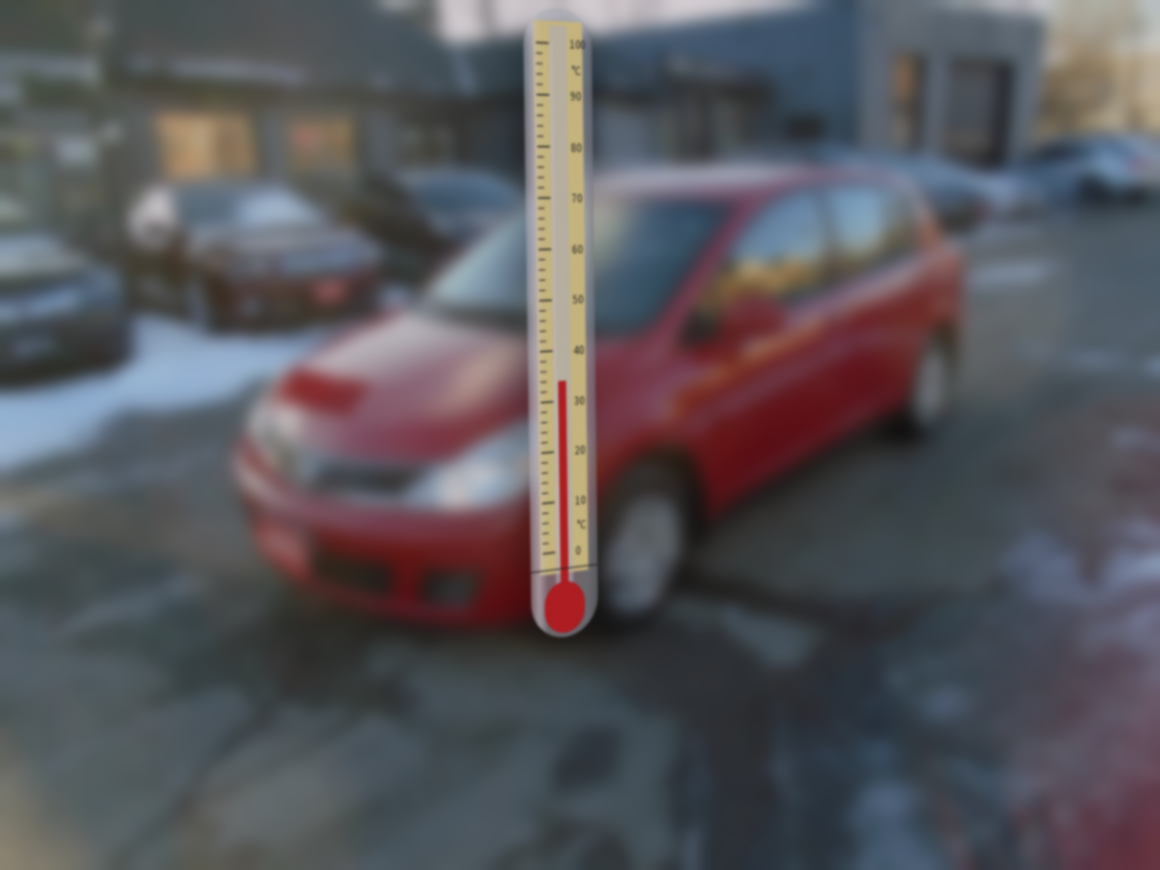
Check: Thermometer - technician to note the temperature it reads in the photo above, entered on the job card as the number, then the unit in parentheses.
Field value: 34 (°C)
